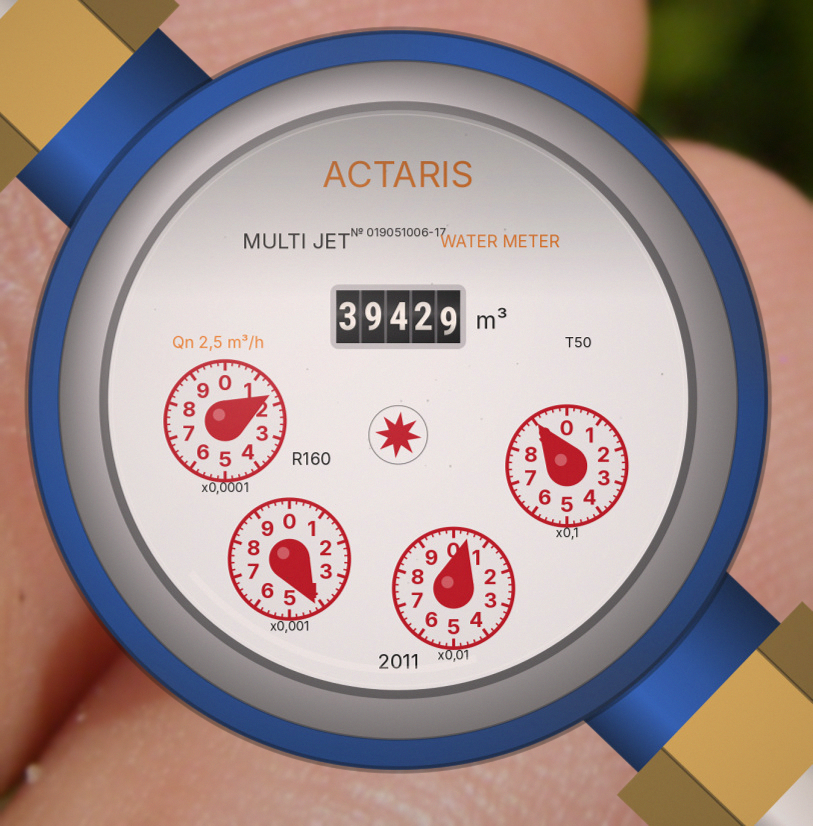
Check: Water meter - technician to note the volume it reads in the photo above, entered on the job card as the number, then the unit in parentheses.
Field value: 39428.9041 (m³)
